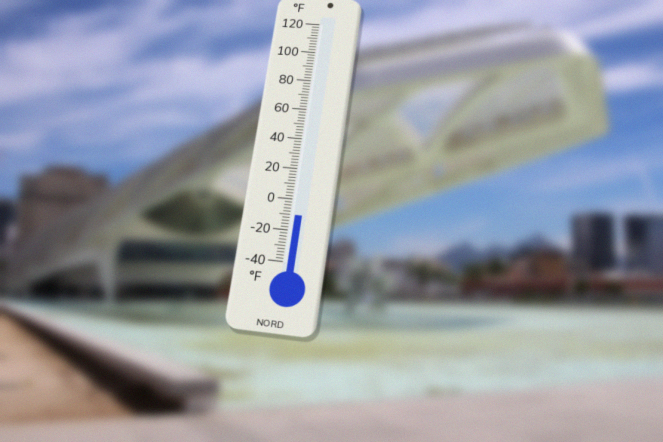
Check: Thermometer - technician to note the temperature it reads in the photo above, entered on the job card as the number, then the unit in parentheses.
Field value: -10 (°F)
